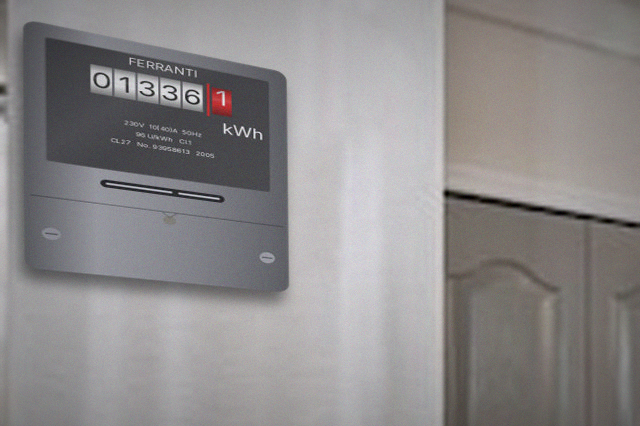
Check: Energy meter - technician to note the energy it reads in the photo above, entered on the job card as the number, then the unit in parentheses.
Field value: 1336.1 (kWh)
